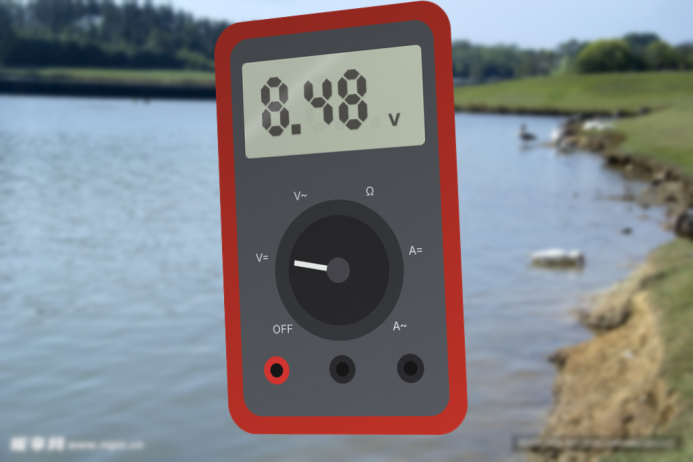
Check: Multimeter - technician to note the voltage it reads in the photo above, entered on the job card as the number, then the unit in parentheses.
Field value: 8.48 (V)
